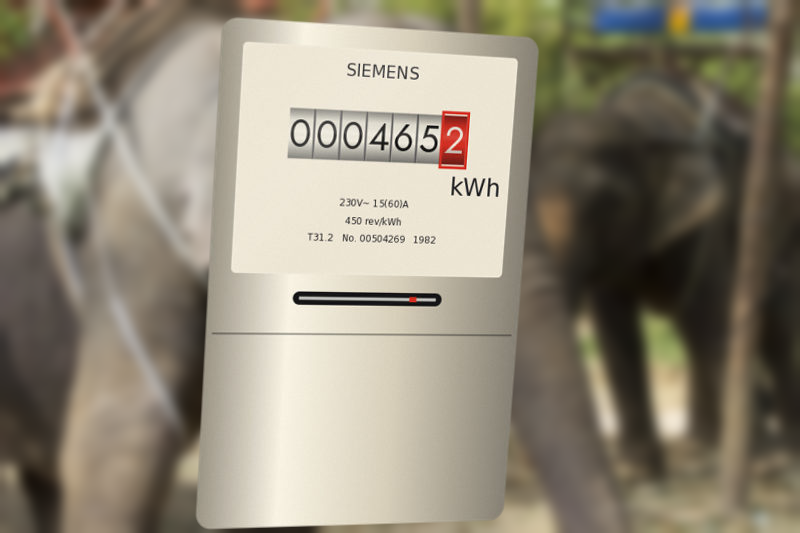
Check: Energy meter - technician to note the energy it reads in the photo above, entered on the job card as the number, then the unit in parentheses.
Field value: 465.2 (kWh)
